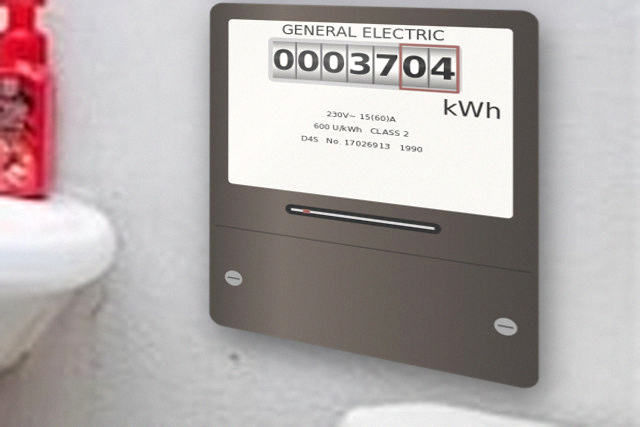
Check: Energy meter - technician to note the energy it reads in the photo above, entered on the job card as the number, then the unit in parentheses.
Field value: 37.04 (kWh)
